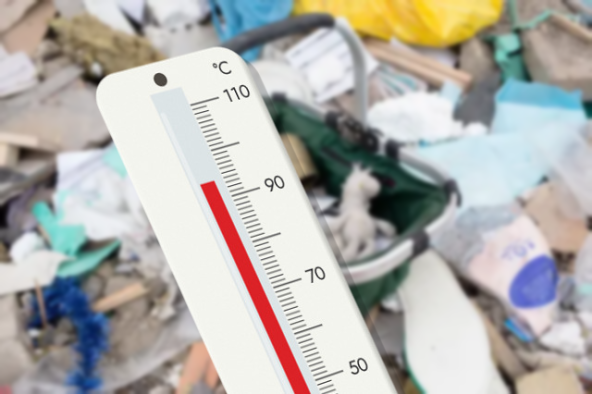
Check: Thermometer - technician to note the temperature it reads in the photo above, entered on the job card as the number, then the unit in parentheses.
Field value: 94 (°C)
